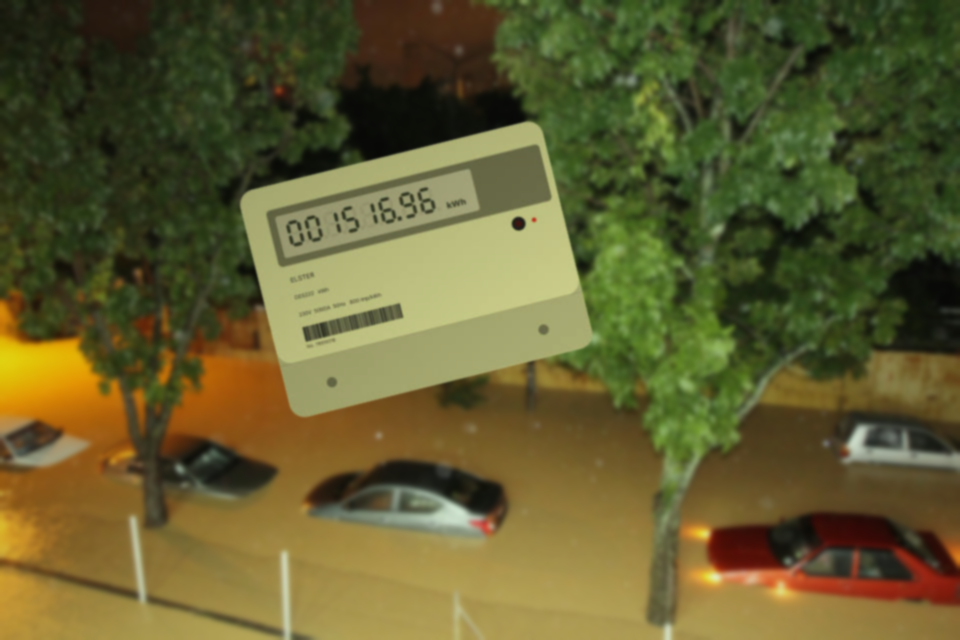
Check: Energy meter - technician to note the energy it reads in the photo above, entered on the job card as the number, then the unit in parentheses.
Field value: 1516.96 (kWh)
